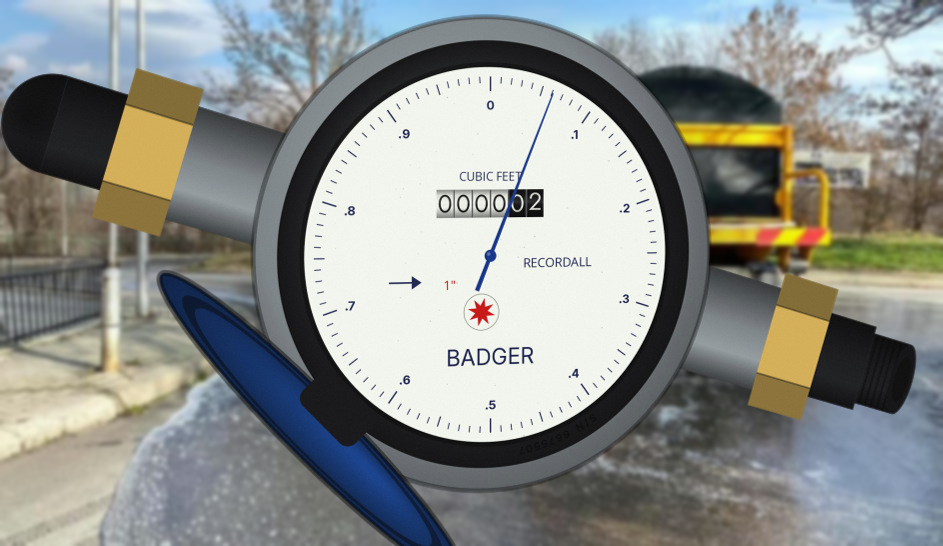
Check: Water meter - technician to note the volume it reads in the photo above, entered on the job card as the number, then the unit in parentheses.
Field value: 2.06 (ft³)
